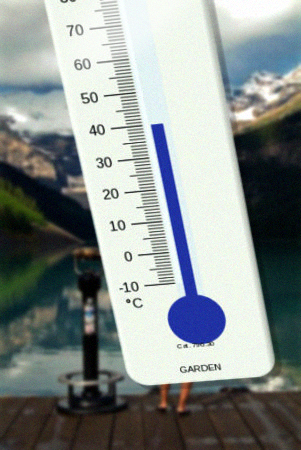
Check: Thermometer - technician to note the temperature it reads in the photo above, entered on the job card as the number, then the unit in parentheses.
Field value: 40 (°C)
